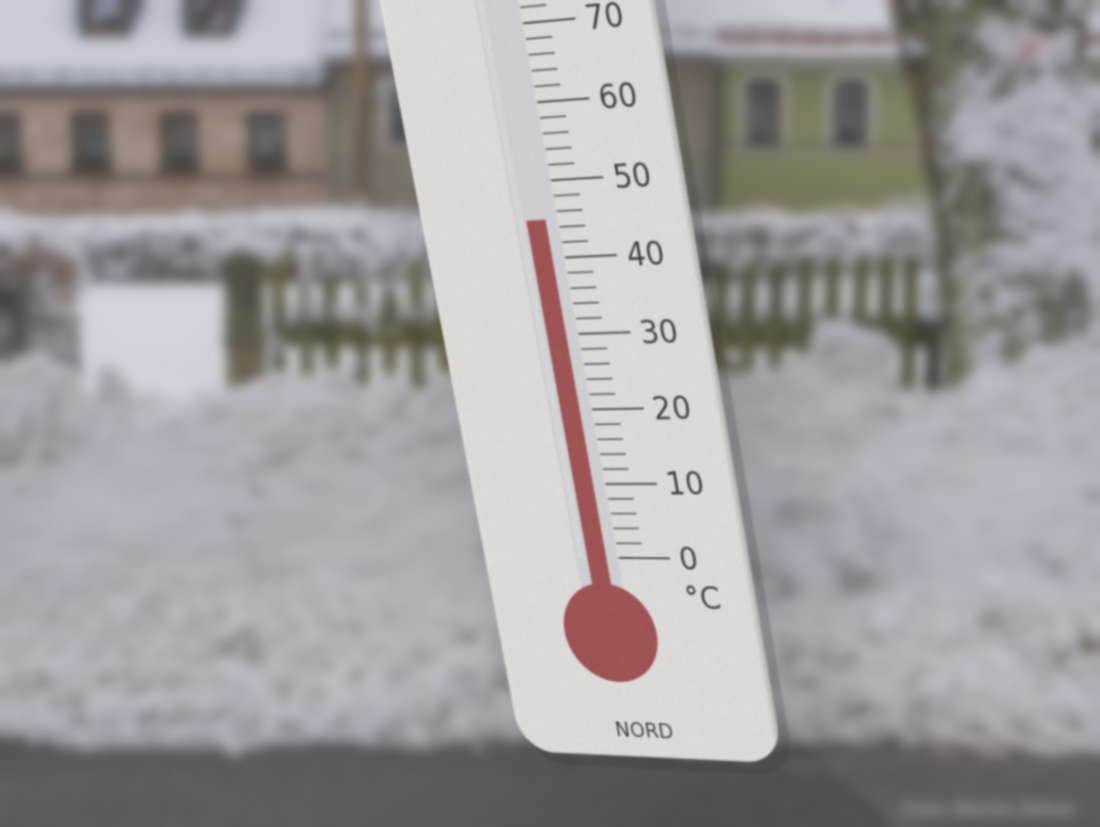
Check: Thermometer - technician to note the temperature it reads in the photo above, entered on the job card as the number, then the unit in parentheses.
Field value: 45 (°C)
